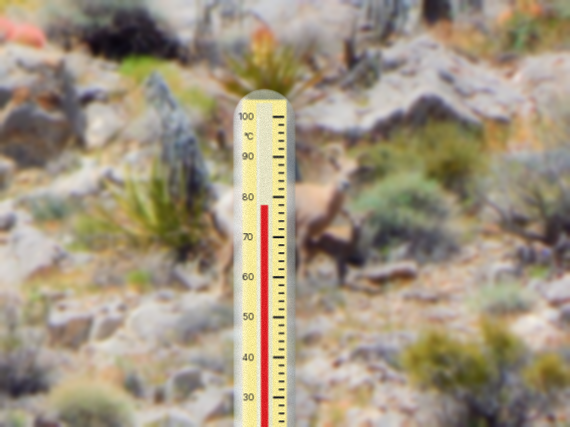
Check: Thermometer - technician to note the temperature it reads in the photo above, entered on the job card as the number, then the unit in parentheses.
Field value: 78 (°C)
